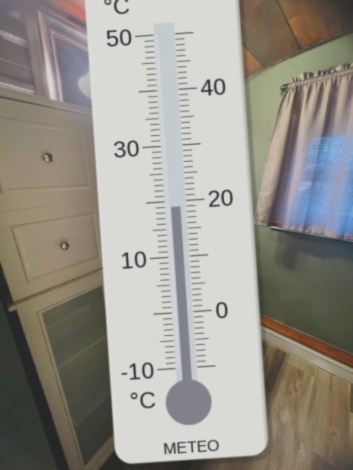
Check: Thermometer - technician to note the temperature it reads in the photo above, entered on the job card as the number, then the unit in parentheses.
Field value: 19 (°C)
